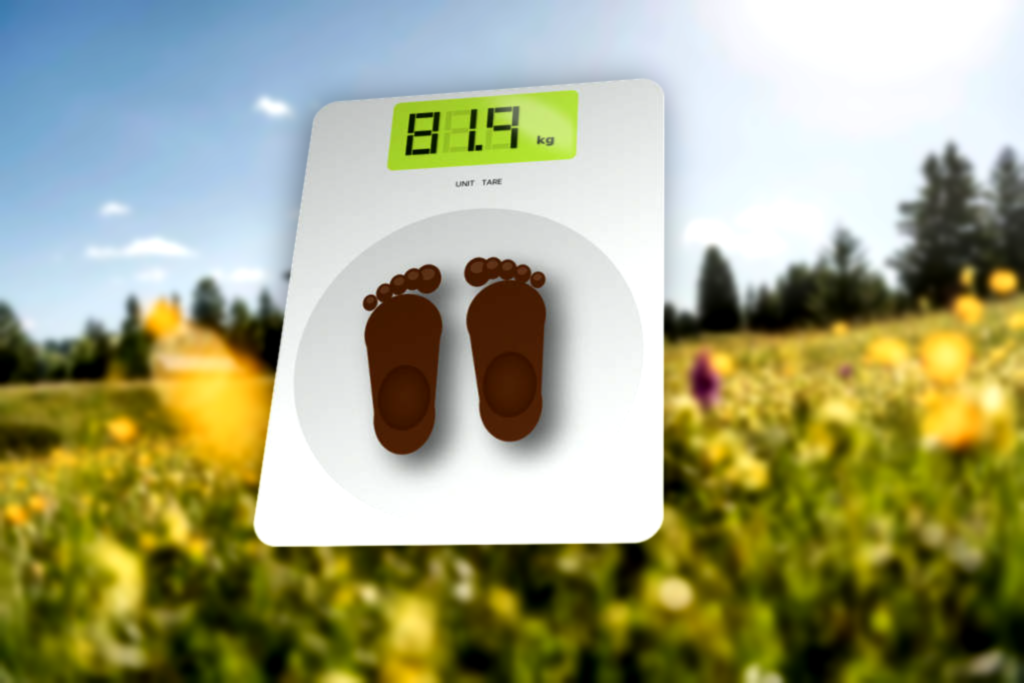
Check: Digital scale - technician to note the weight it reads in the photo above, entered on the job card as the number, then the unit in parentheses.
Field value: 81.9 (kg)
